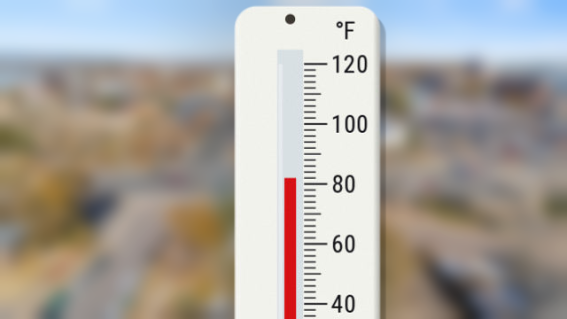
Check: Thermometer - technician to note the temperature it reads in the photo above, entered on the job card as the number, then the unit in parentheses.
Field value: 82 (°F)
